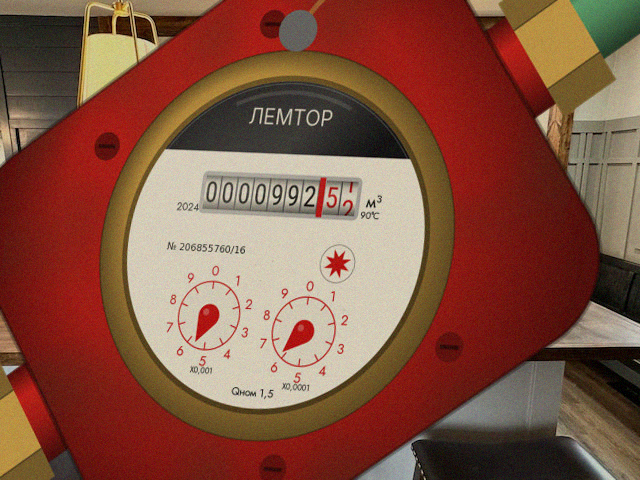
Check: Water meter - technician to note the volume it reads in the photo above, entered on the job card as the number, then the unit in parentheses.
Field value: 992.5156 (m³)
